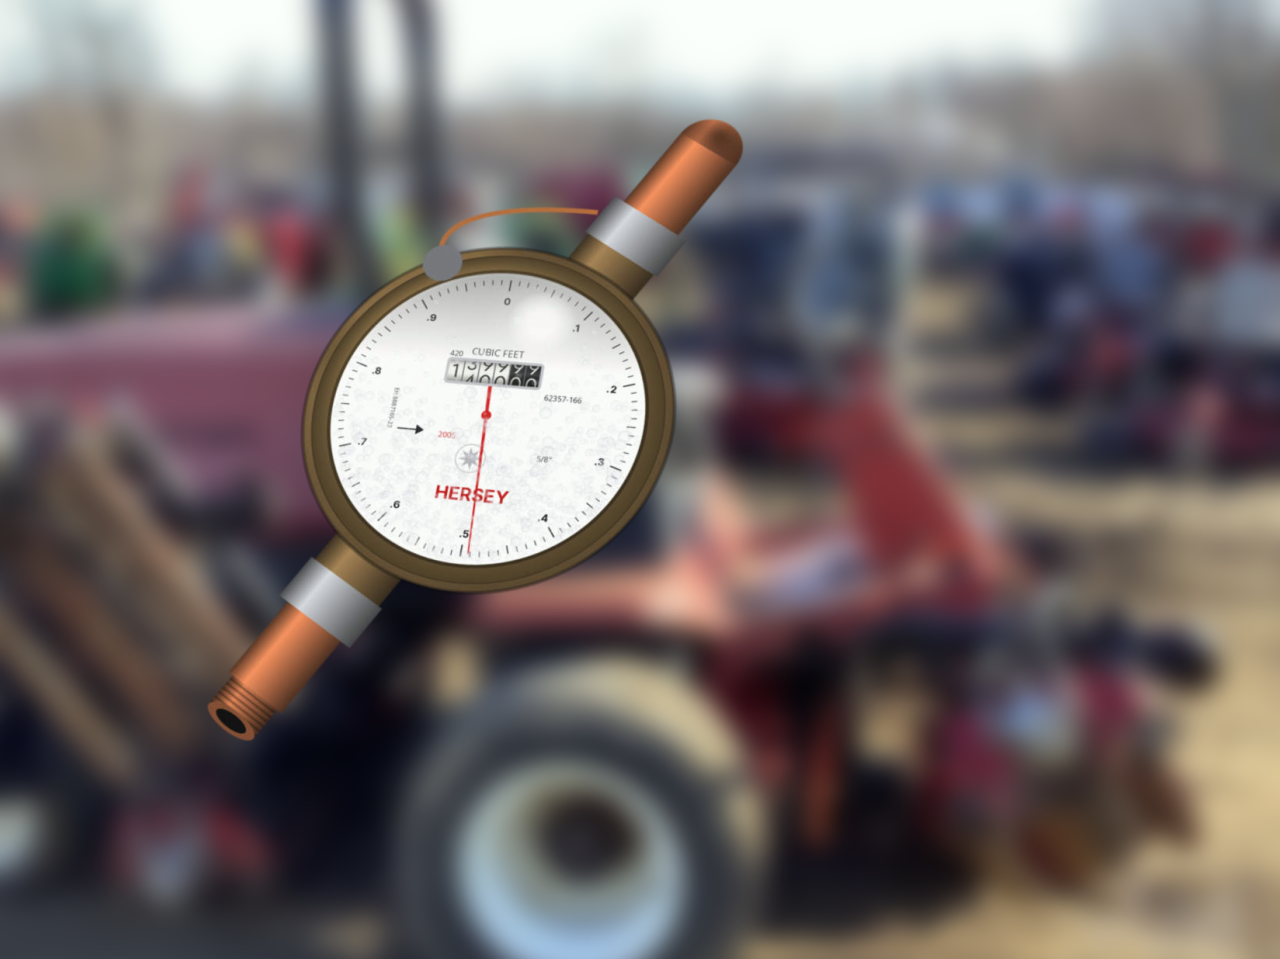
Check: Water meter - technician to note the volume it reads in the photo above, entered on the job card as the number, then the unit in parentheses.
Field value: 139999.49 (ft³)
